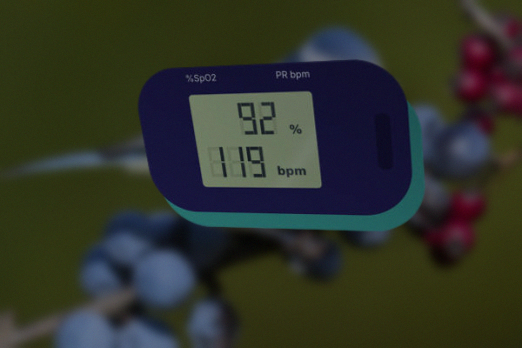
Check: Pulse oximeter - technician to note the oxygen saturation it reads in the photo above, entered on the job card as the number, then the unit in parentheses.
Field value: 92 (%)
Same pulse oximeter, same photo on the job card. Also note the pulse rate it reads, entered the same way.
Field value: 119 (bpm)
